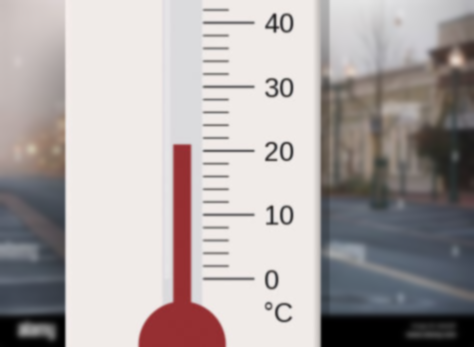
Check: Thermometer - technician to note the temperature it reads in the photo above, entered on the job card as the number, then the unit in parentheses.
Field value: 21 (°C)
